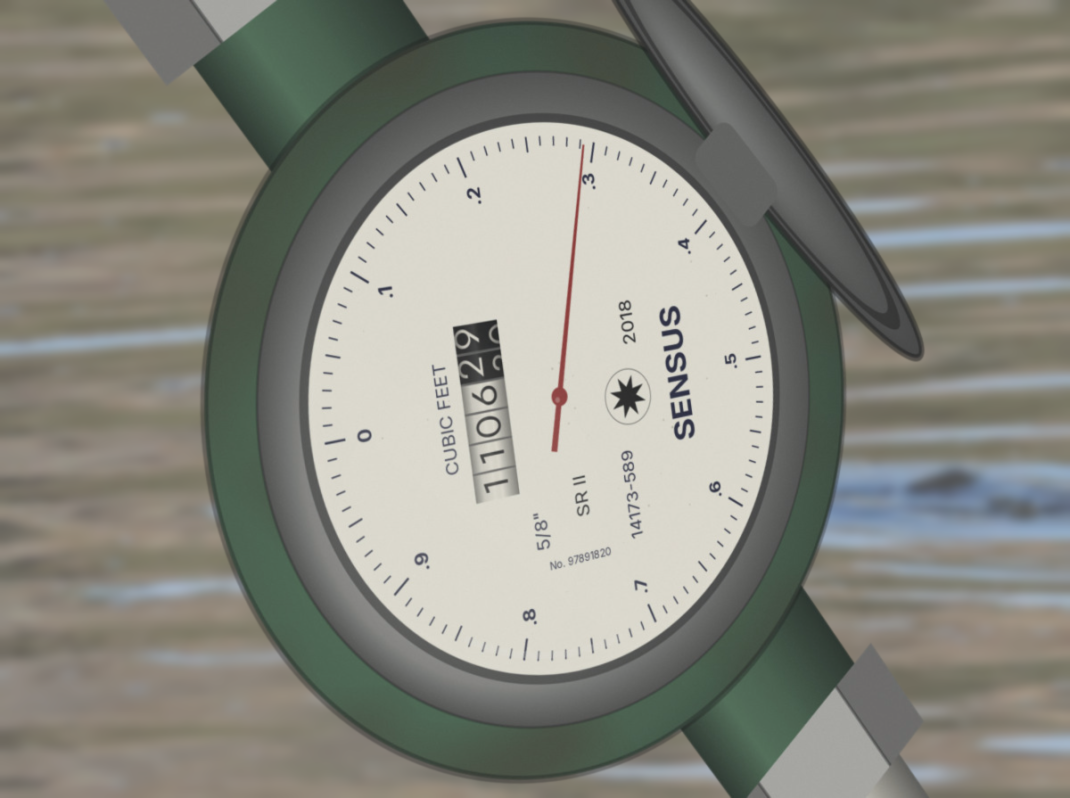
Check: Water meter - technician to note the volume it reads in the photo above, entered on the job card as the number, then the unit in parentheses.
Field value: 110629.29 (ft³)
